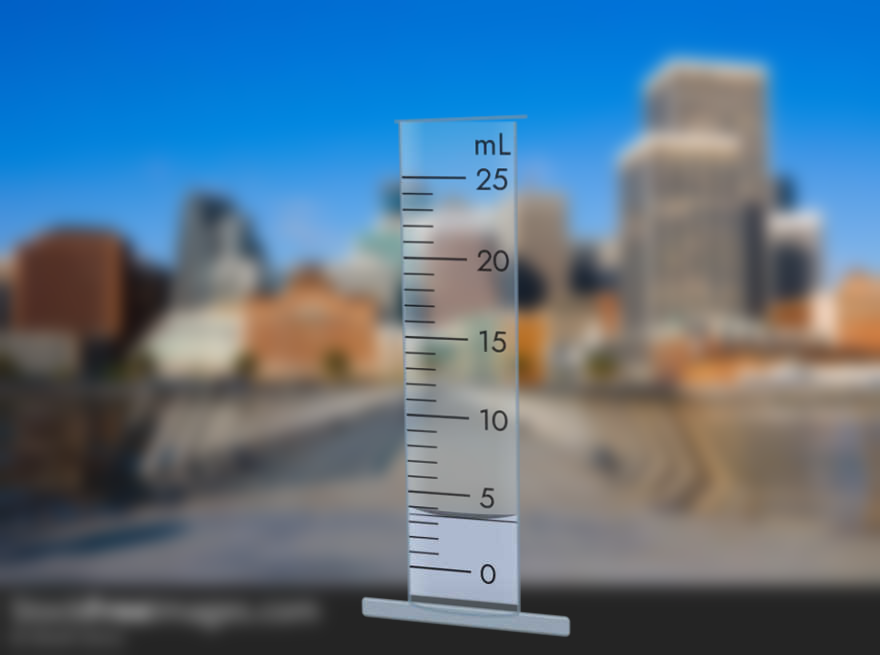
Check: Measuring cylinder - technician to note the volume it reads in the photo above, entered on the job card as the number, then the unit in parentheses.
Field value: 3.5 (mL)
